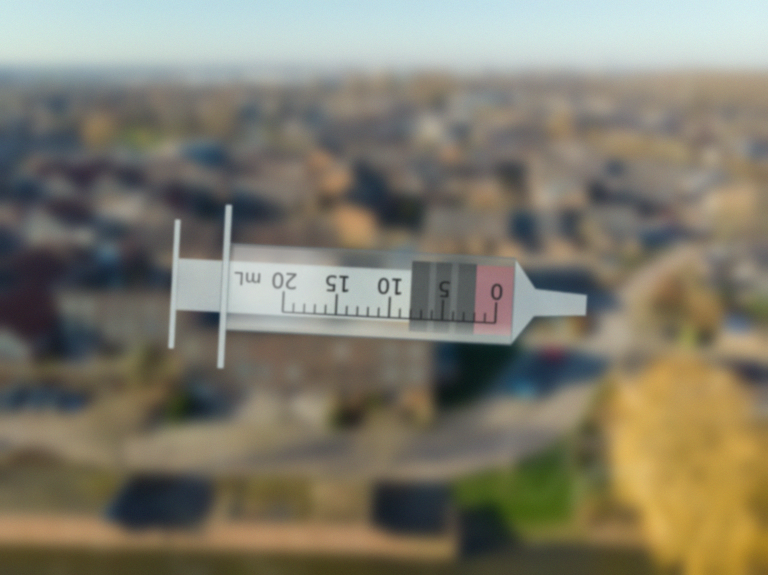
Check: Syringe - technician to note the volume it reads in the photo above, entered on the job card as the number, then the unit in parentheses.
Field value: 2 (mL)
